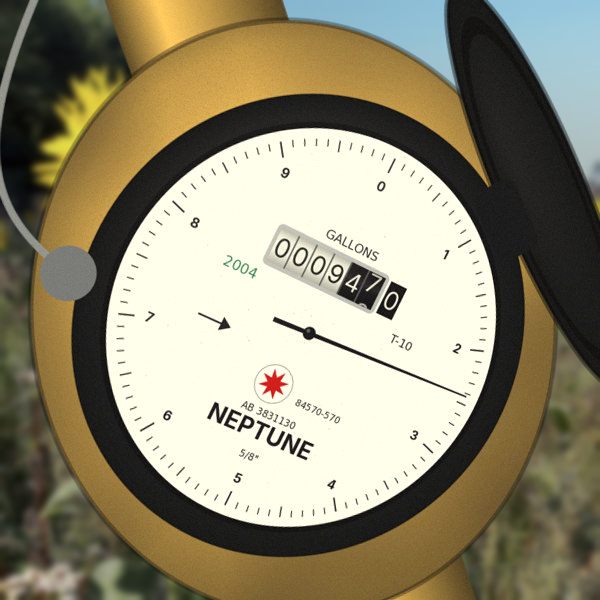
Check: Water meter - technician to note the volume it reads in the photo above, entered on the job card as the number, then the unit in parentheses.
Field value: 9472.4 (gal)
